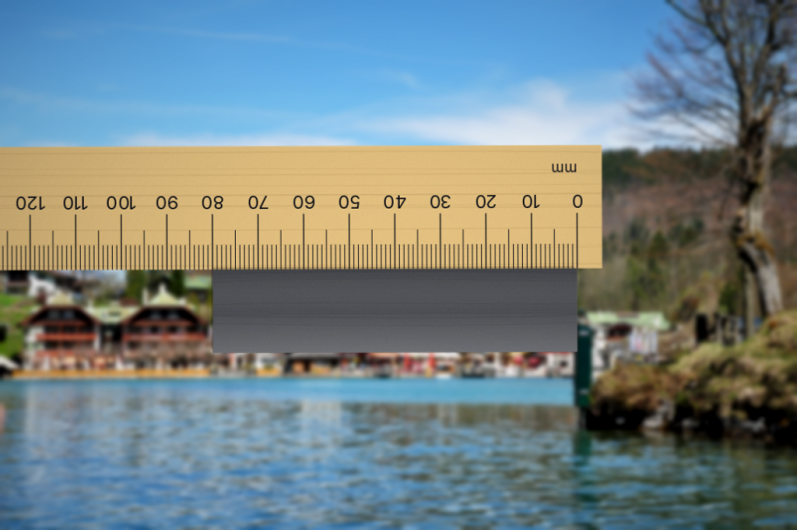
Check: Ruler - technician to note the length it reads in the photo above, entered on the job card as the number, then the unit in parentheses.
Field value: 80 (mm)
